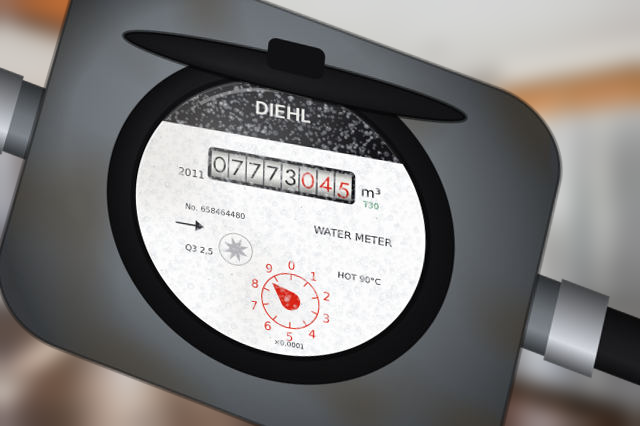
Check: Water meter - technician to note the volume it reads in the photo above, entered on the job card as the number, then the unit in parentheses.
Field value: 7773.0448 (m³)
